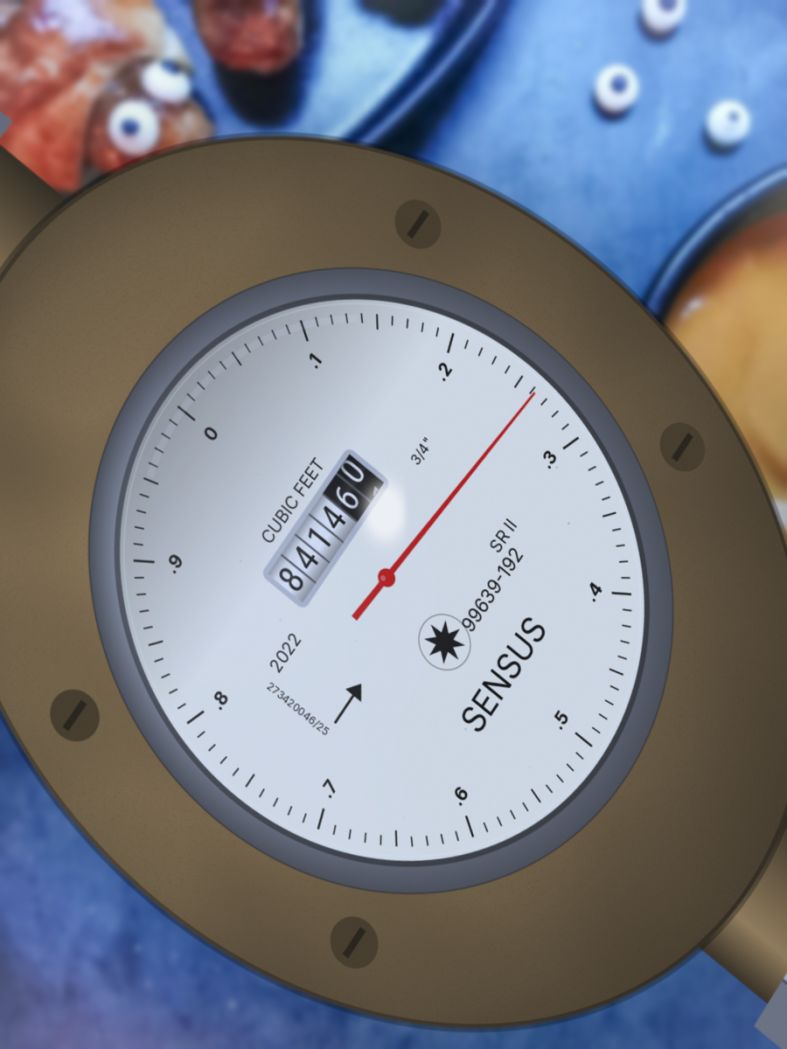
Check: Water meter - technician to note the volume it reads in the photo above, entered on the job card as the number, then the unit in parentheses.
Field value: 841460.26 (ft³)
